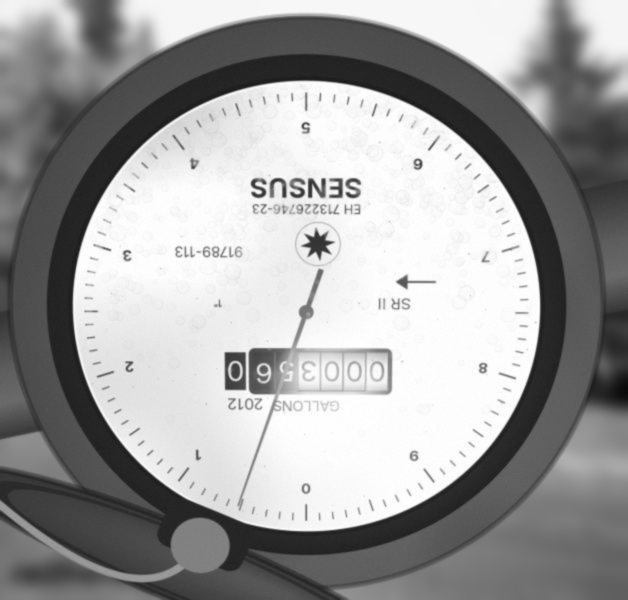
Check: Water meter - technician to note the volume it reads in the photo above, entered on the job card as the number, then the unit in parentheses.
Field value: 3560.5 (gal)
